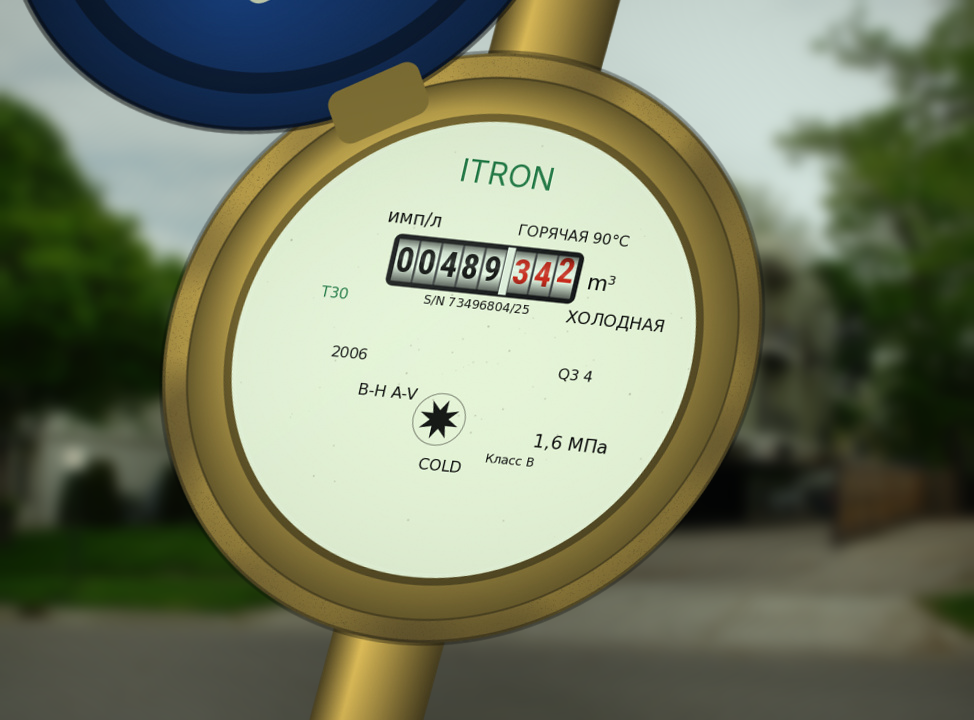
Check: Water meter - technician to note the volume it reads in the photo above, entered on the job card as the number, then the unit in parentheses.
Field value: 489.342 (m³)
